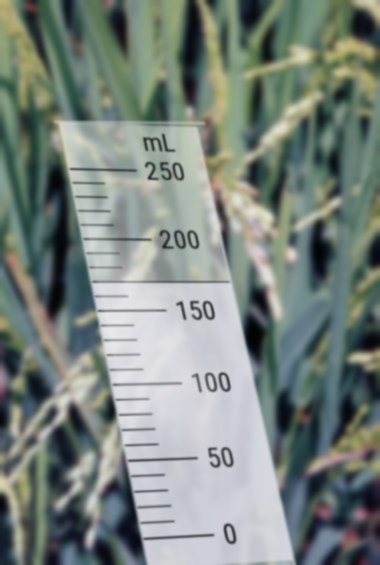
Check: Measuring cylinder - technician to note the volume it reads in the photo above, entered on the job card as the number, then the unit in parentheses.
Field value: 170 (mL)
